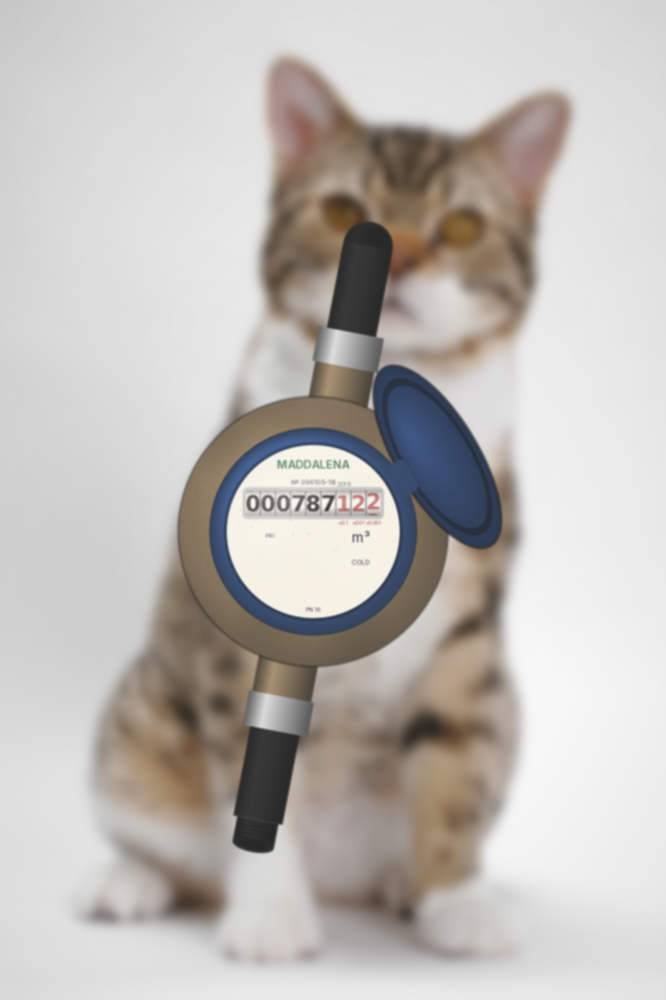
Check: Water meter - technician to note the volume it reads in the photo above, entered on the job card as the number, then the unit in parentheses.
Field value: 787.122 (m³)
